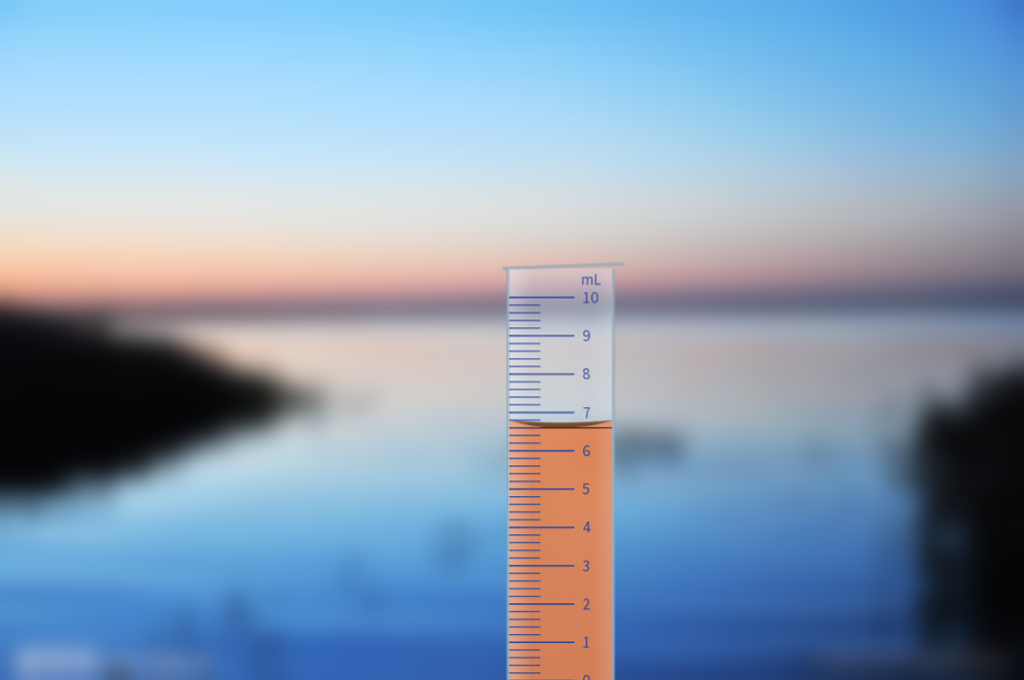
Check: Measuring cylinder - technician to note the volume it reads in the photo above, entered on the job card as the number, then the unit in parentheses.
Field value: 6.6 (mL)
